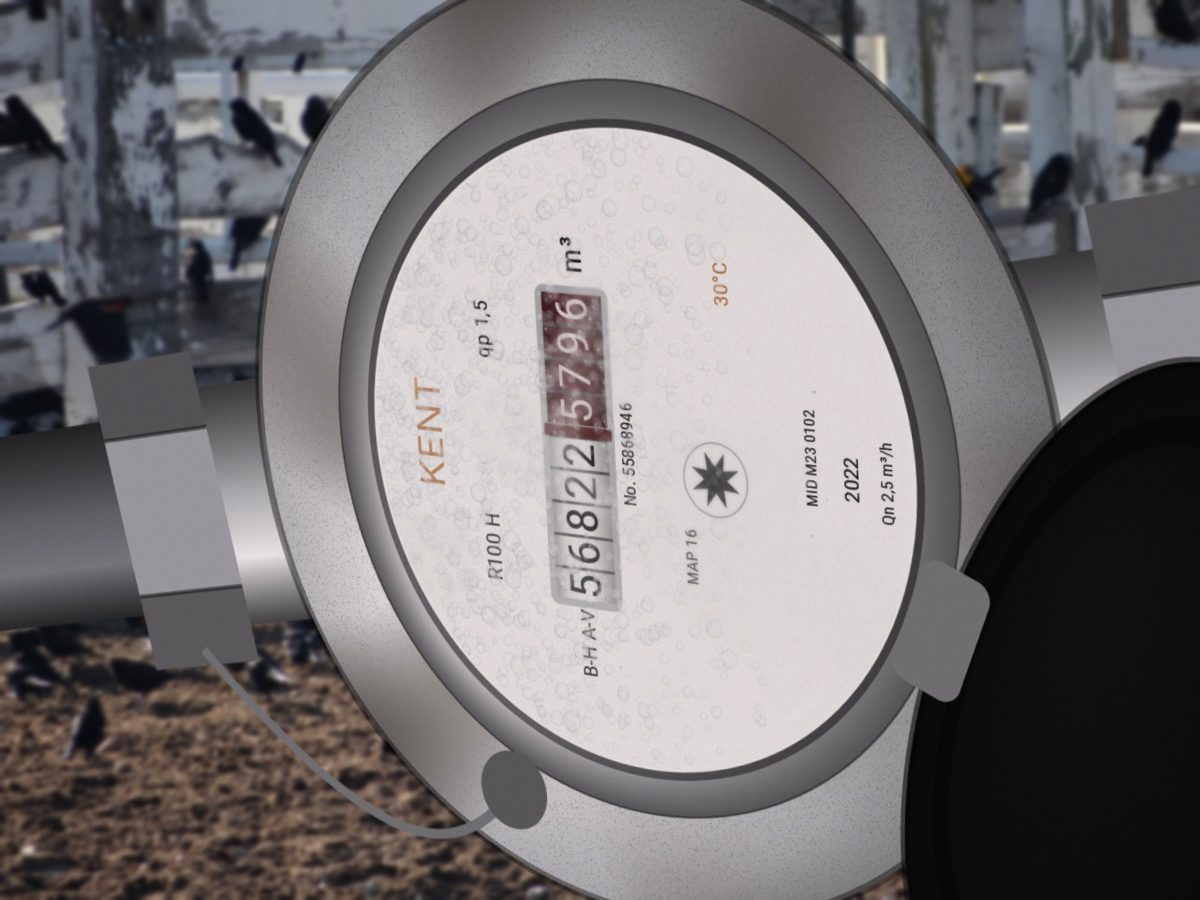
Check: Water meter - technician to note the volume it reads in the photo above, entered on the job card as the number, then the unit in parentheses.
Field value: 56822.5796 (m³)
